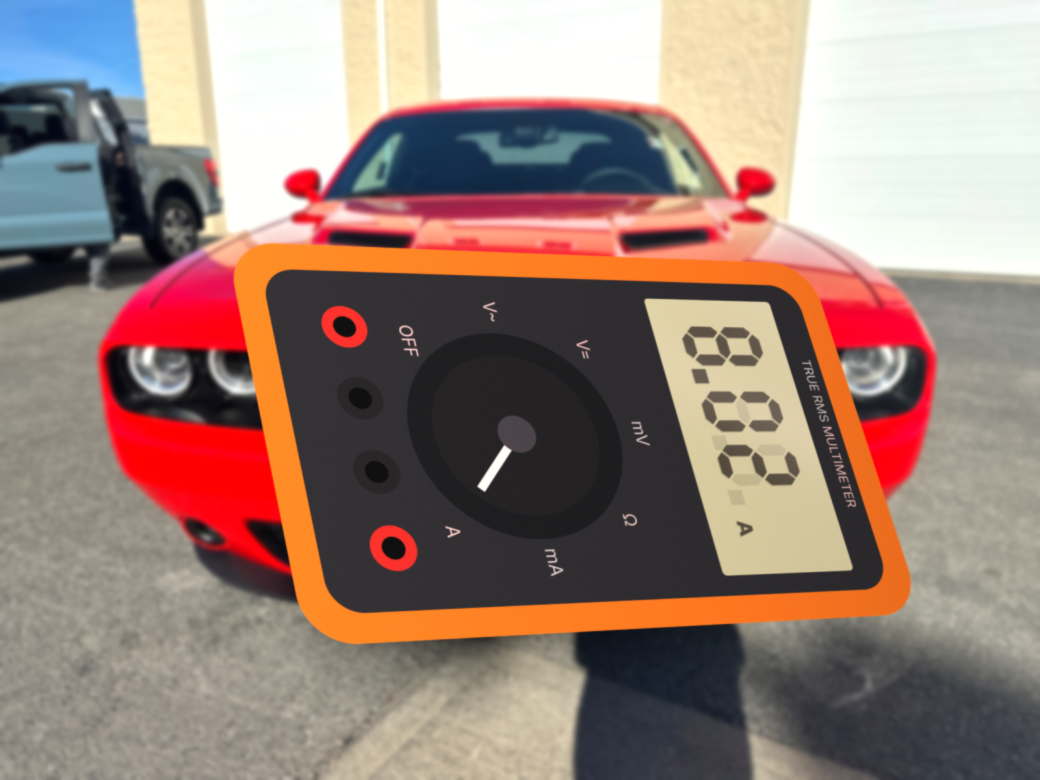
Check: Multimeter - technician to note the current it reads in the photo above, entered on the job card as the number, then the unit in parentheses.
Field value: 8.02 (A)
